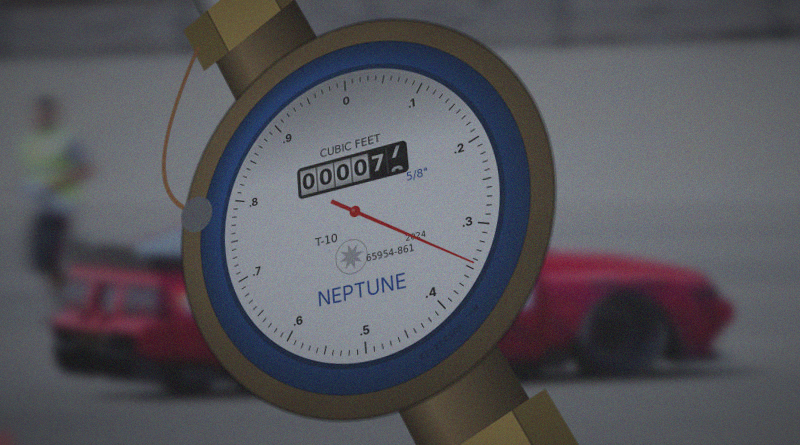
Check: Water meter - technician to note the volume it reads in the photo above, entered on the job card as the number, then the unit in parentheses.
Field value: 77.34 (ft³)
